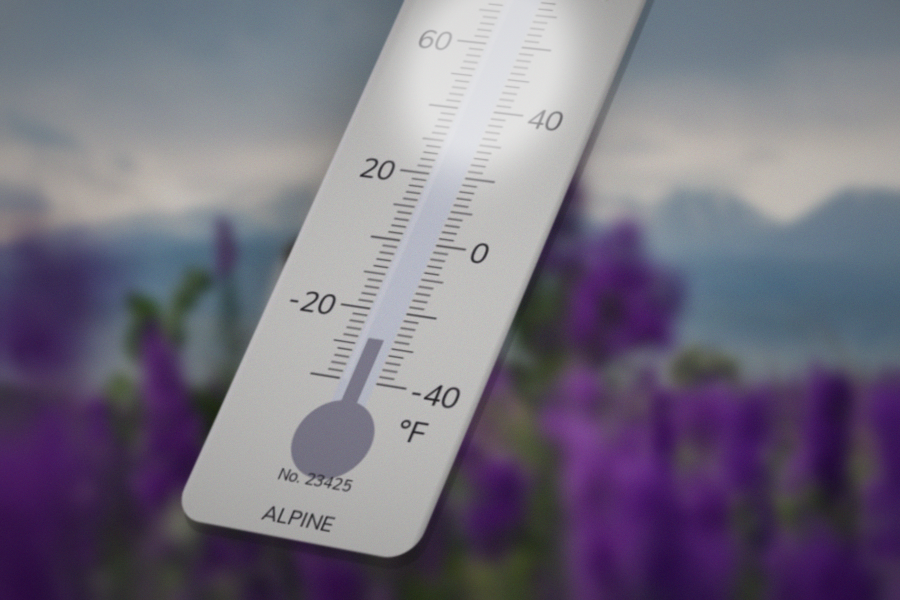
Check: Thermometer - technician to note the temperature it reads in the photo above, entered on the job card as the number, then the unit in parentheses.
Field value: -28 (°F)
